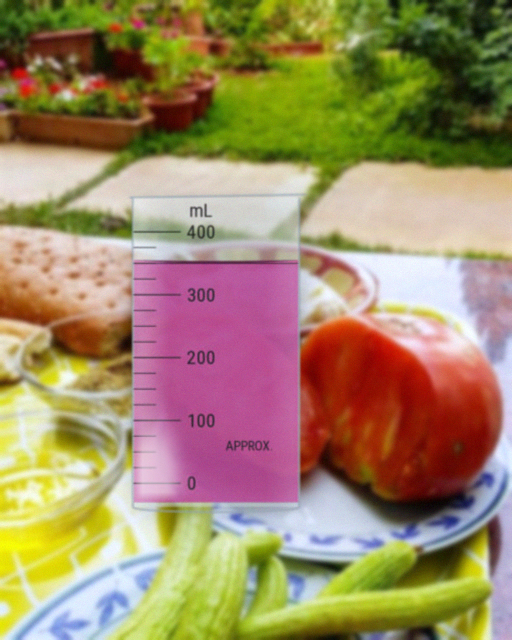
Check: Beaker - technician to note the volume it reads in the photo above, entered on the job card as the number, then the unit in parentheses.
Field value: 350 (mL)
